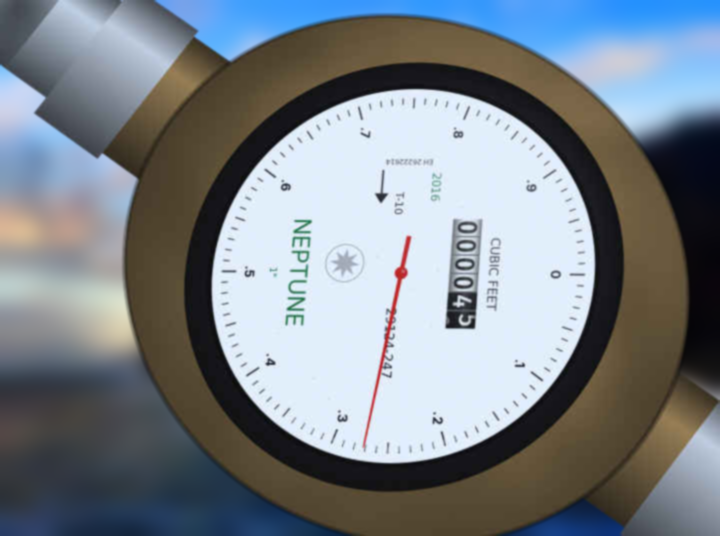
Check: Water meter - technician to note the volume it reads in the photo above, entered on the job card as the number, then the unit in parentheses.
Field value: 45.27 (ft³)
